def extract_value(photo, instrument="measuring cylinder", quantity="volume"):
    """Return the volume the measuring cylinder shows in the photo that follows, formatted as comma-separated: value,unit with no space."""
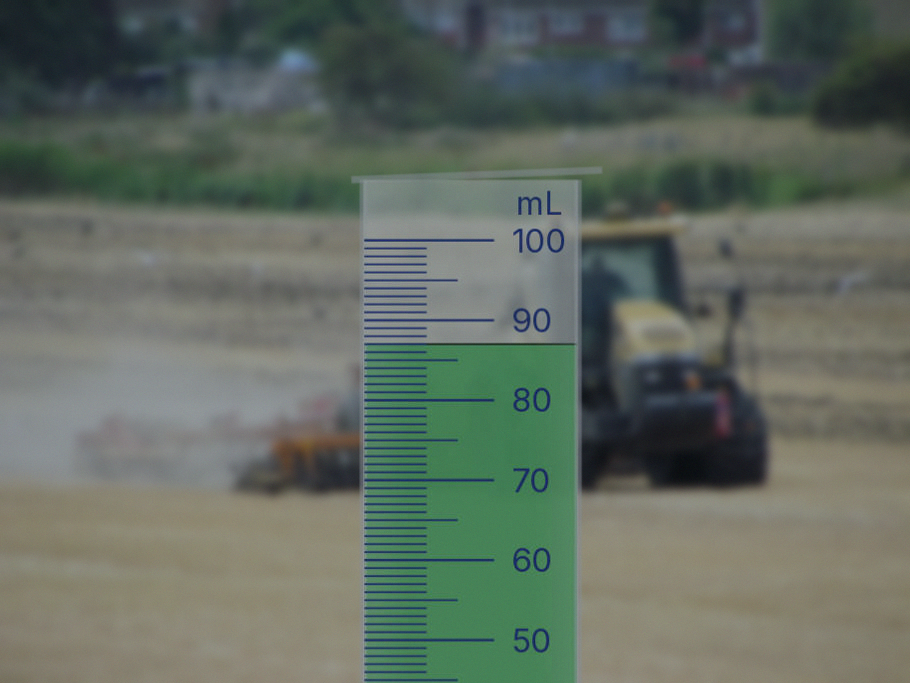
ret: 87,mL
